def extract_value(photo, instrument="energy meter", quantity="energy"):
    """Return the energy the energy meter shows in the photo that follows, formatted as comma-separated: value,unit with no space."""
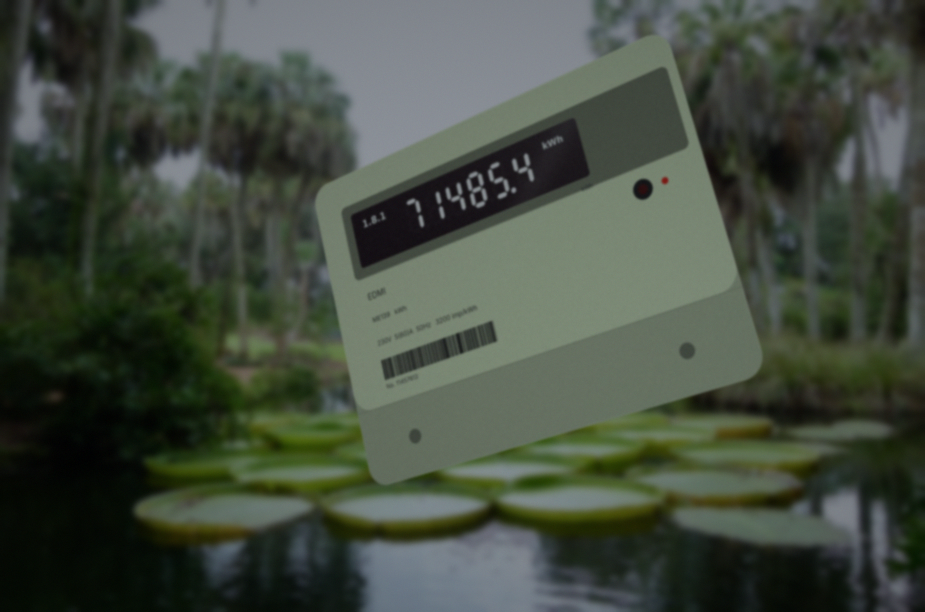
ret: 71485.4,kWh
